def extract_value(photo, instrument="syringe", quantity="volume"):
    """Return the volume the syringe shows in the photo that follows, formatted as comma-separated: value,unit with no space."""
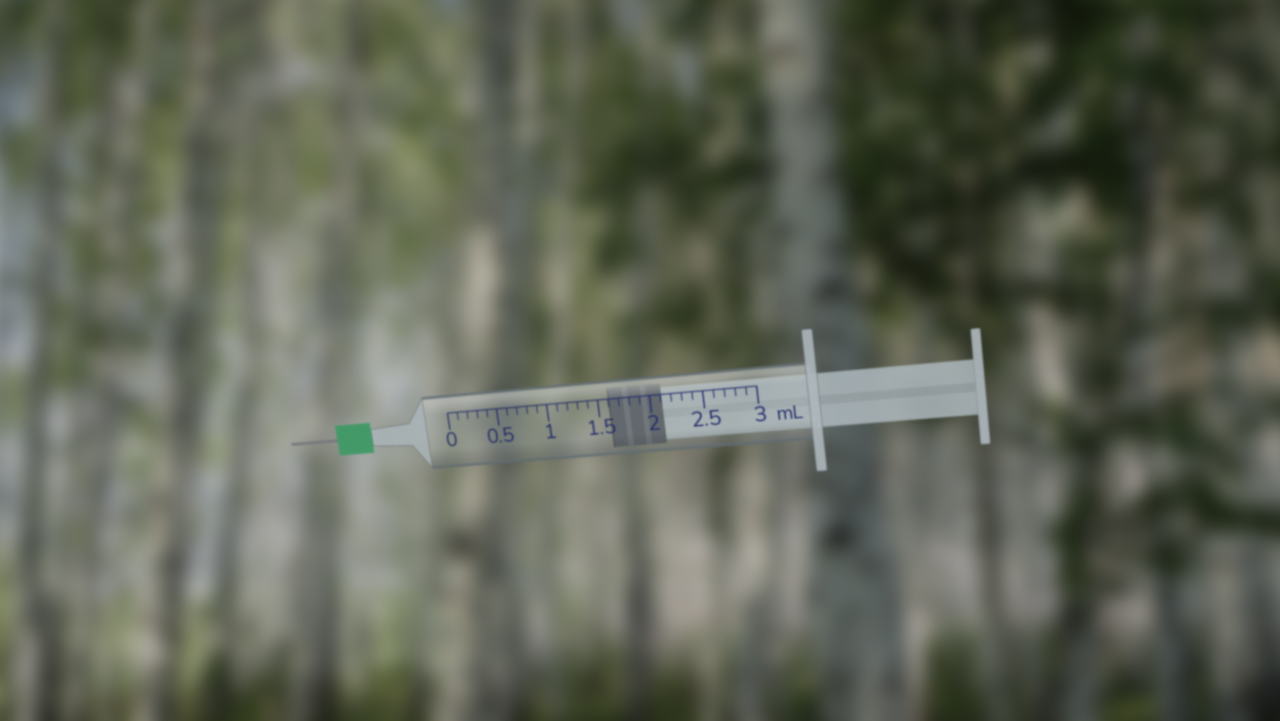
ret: 1.6,mL
